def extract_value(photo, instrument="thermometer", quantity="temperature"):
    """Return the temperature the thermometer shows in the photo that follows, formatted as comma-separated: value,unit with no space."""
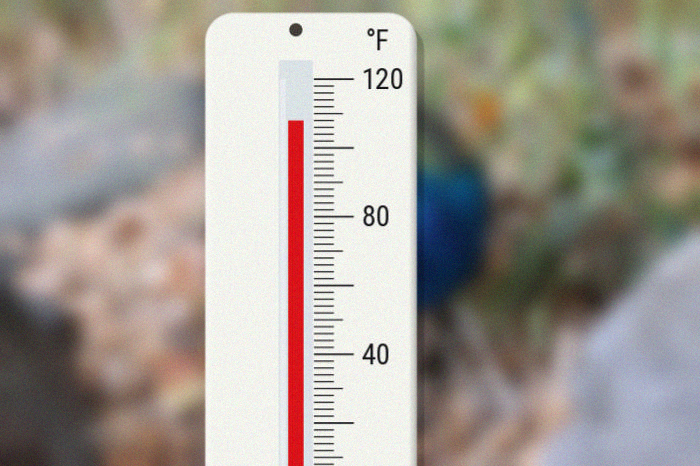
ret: 108,°F
